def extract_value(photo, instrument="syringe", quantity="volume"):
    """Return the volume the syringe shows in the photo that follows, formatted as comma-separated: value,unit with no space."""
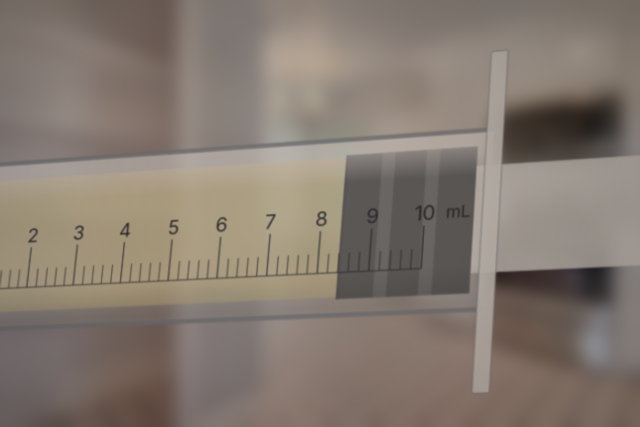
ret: 8.4,mL
